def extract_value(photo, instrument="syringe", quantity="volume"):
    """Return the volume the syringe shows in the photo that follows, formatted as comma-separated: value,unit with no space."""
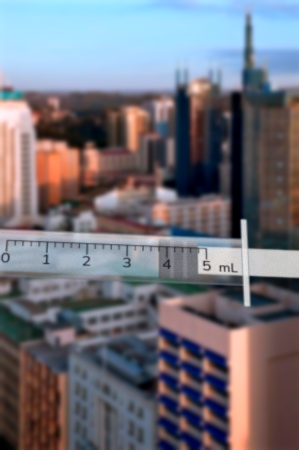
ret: 3.8,mL
